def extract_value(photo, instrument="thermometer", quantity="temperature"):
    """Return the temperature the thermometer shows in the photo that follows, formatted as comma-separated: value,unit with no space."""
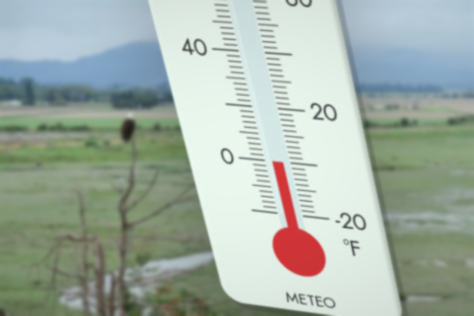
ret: 0,°F
